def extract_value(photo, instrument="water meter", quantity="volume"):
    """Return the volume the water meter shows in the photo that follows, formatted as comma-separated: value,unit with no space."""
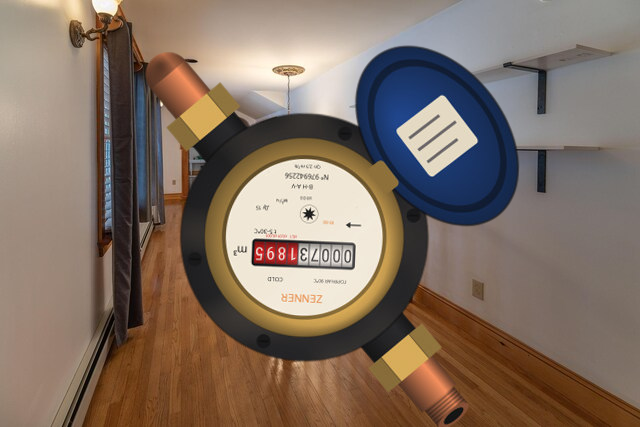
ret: 73.1895,m³
